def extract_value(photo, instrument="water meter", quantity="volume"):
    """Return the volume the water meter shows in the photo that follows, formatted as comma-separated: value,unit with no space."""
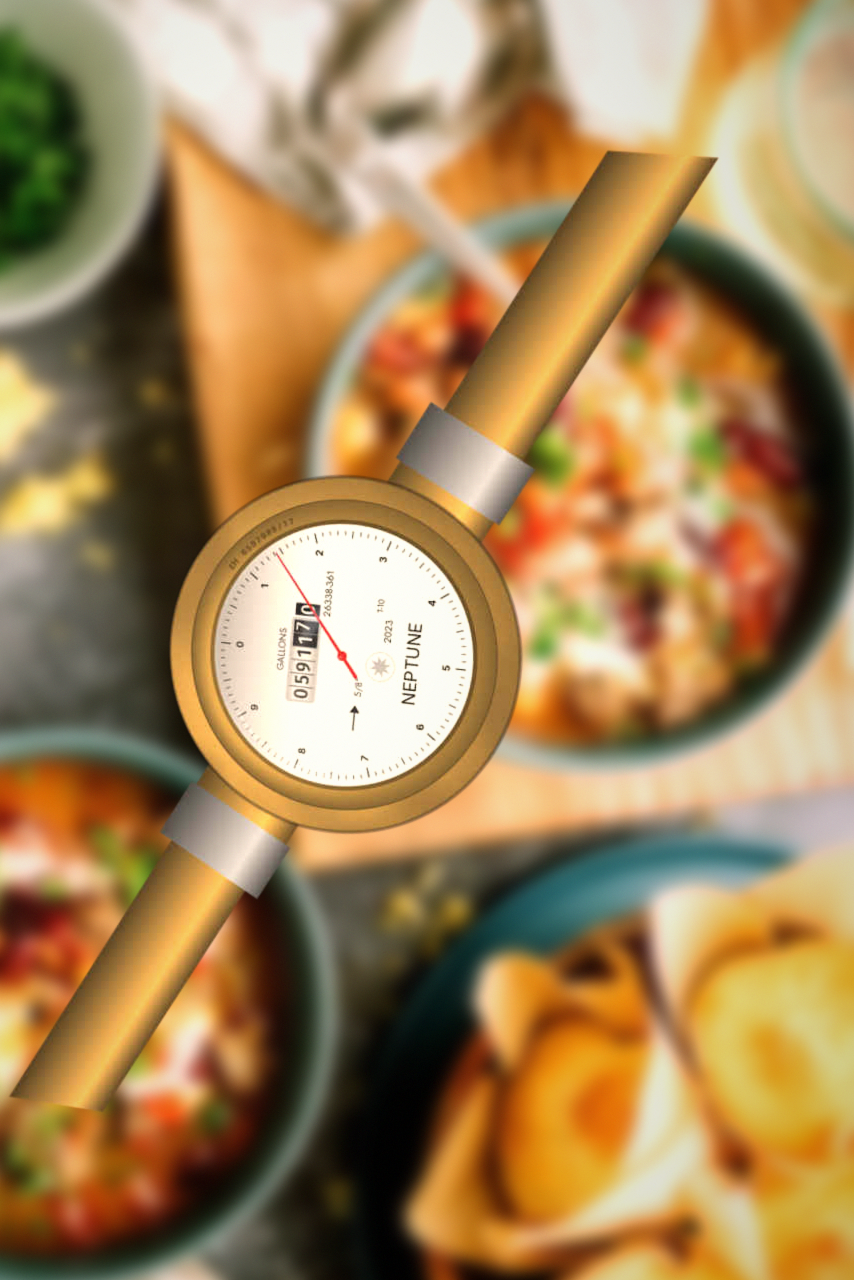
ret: 591171.4,gal
